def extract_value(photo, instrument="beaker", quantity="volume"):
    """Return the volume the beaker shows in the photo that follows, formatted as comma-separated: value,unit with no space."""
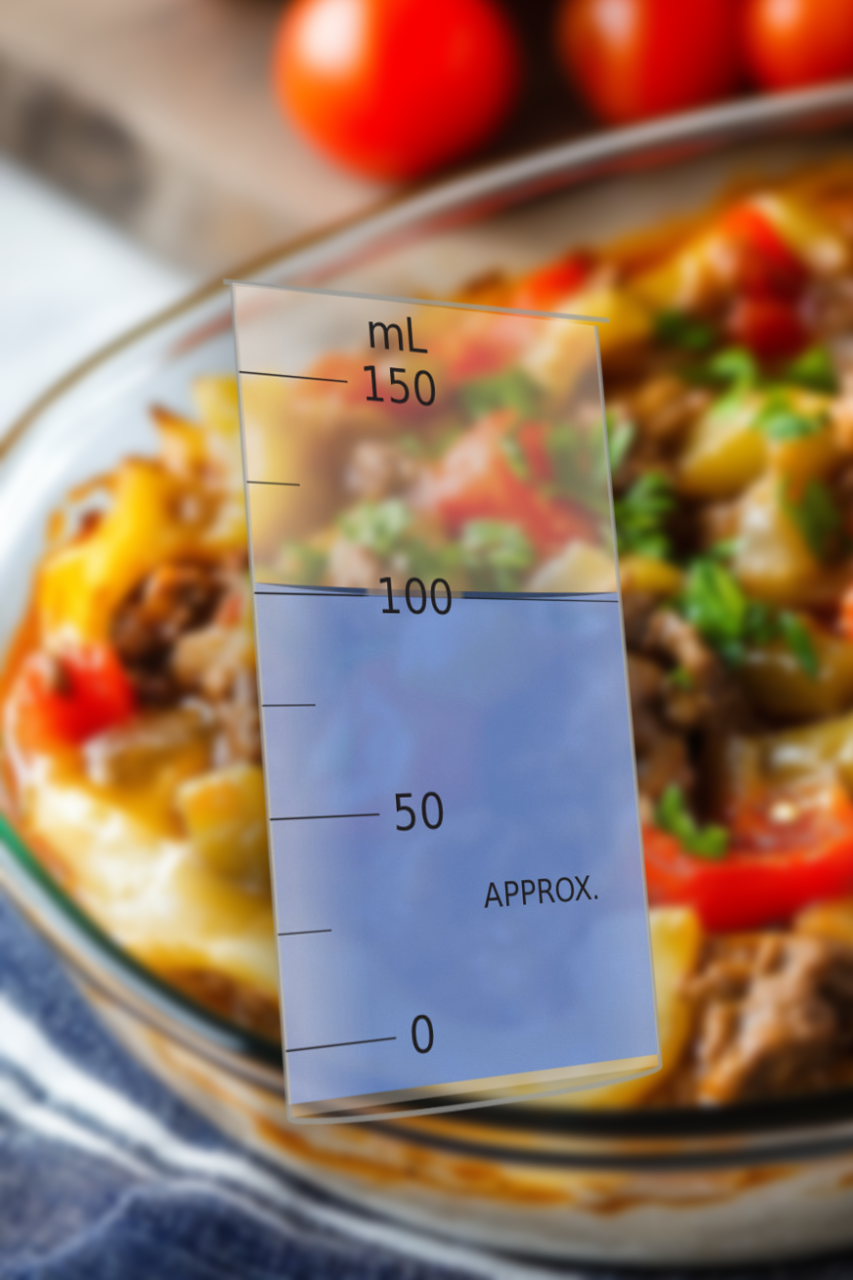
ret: 100,mL
